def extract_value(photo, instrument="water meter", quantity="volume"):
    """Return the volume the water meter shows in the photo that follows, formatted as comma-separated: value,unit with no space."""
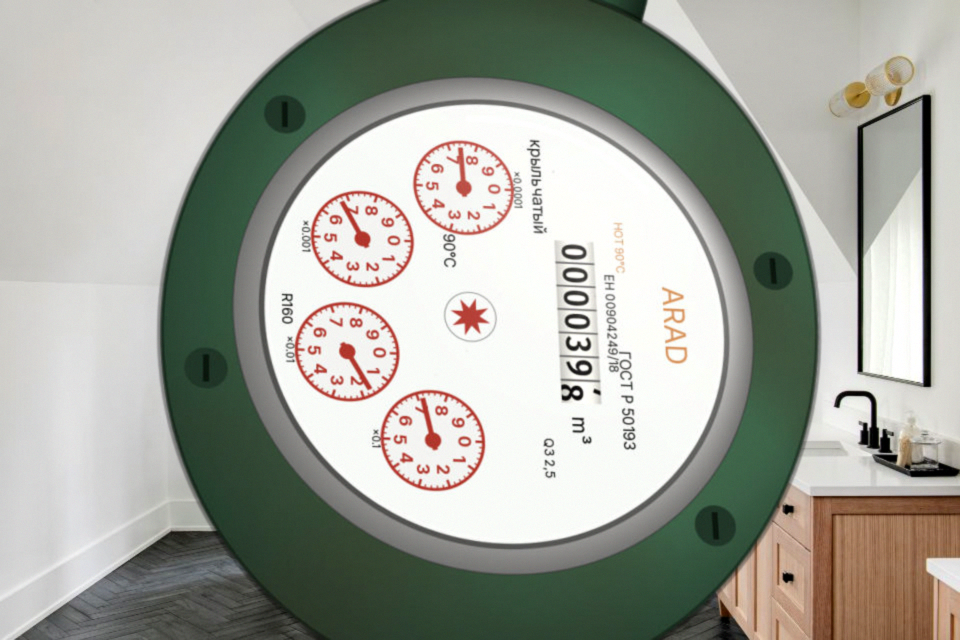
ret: 397.7167,m³
